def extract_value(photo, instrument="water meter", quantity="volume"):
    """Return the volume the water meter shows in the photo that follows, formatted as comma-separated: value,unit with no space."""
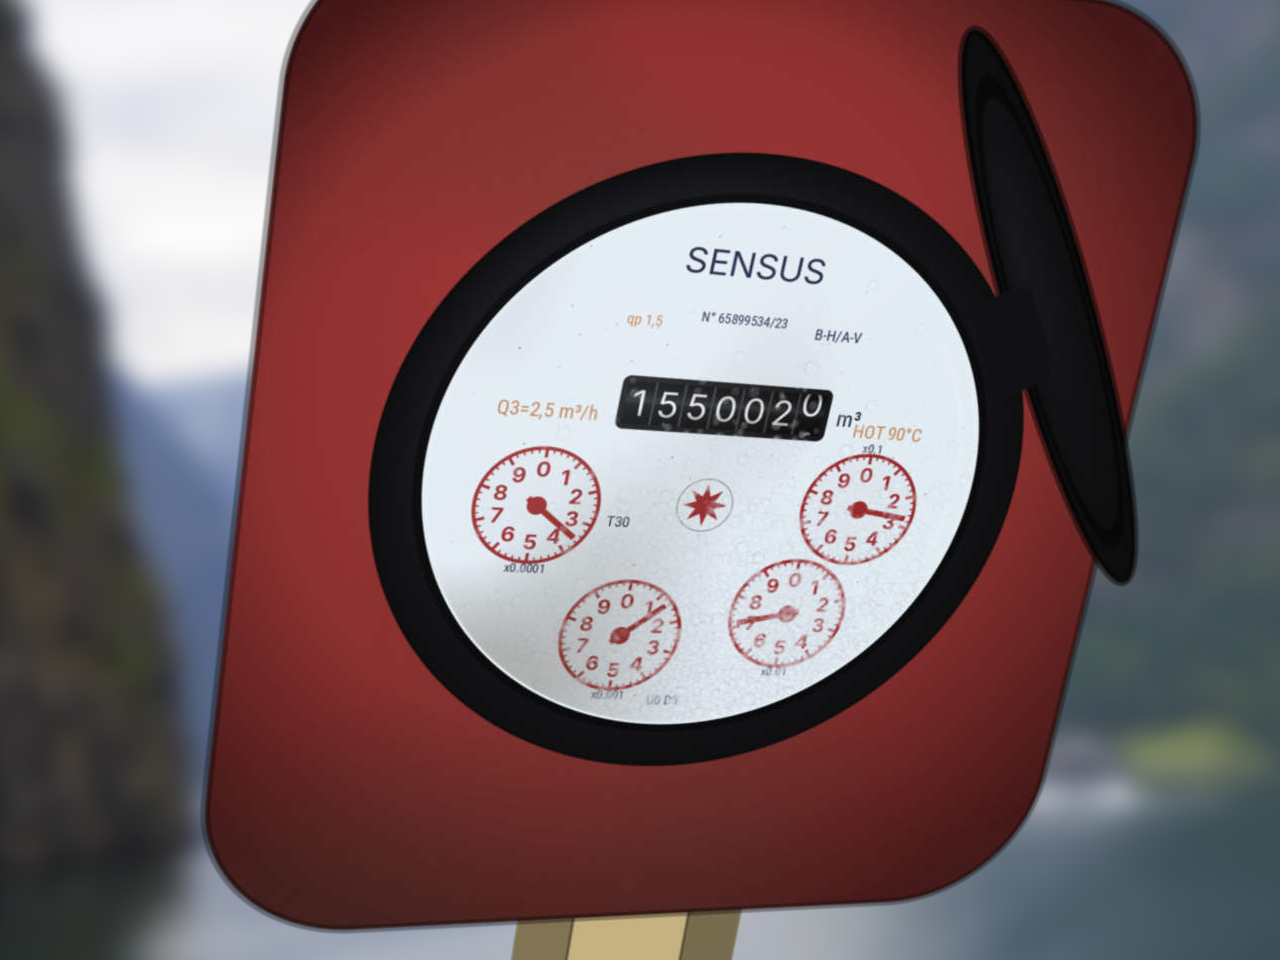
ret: 1550020.2713,m³
